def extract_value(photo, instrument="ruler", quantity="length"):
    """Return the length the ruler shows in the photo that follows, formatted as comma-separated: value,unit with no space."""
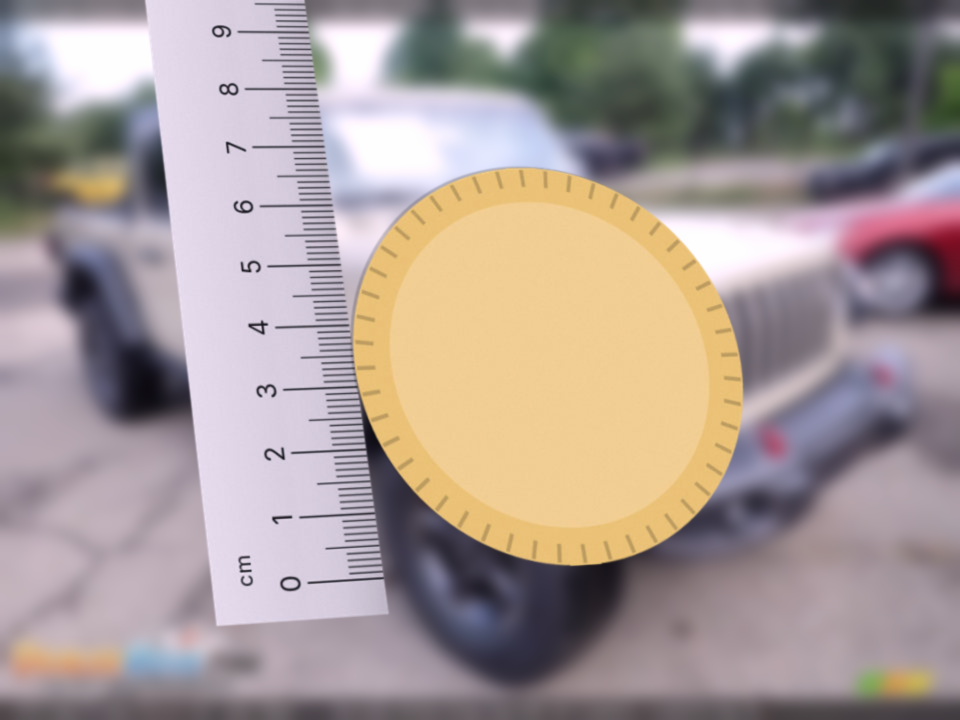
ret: 6.6,cm
